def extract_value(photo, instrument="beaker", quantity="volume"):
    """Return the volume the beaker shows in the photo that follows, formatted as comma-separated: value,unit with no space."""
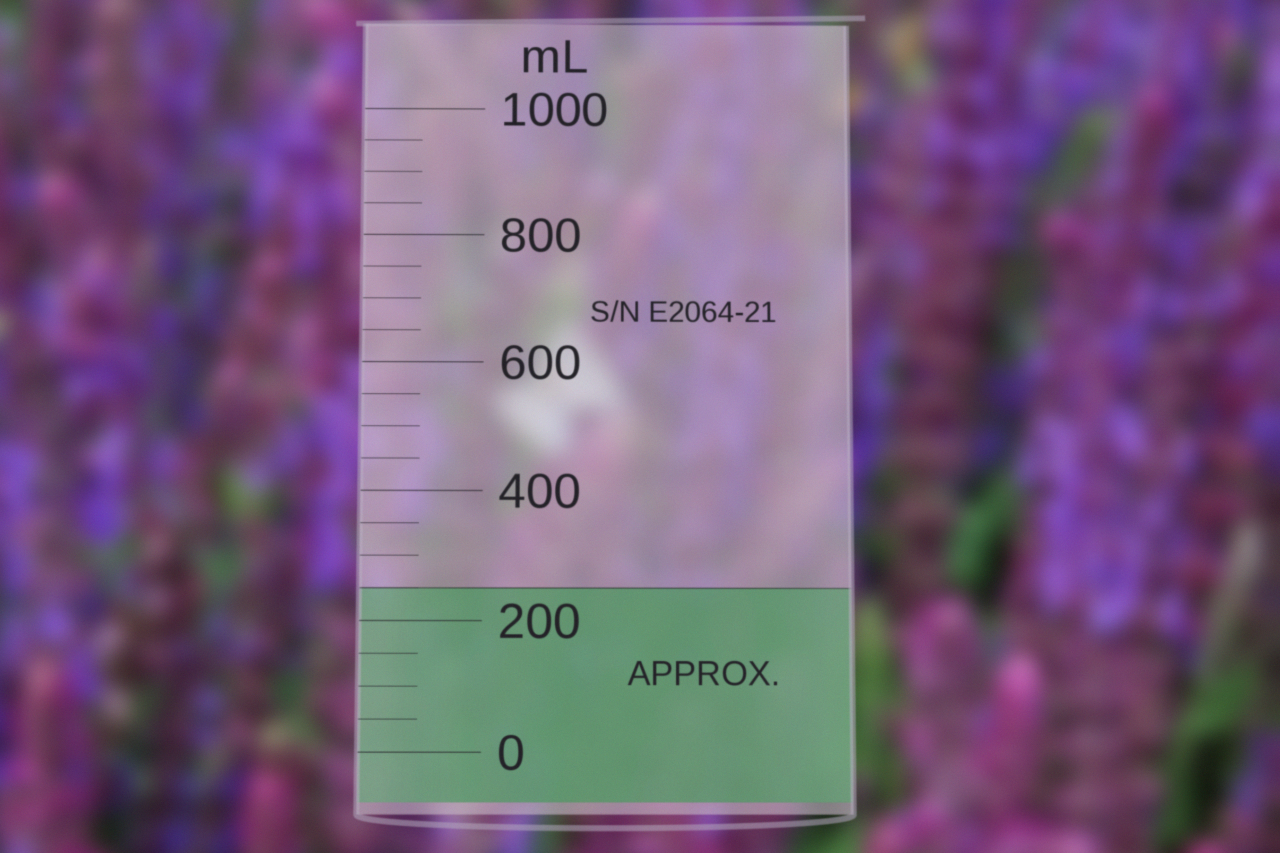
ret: 250,mL
